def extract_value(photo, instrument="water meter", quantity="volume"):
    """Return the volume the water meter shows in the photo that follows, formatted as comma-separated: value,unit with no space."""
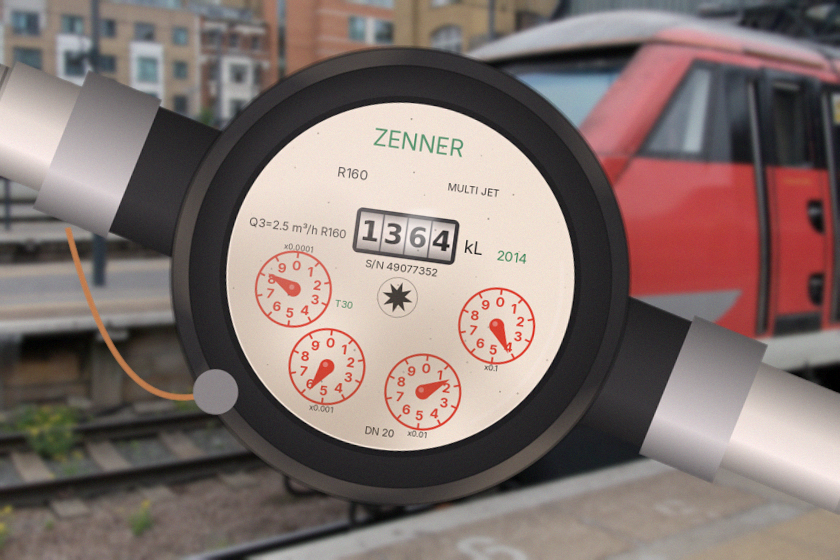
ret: 1364.4158,kL
